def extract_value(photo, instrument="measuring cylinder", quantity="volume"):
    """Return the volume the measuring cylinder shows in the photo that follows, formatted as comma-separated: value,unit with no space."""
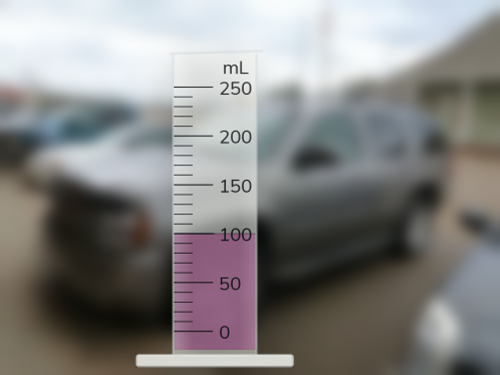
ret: 100,mL
